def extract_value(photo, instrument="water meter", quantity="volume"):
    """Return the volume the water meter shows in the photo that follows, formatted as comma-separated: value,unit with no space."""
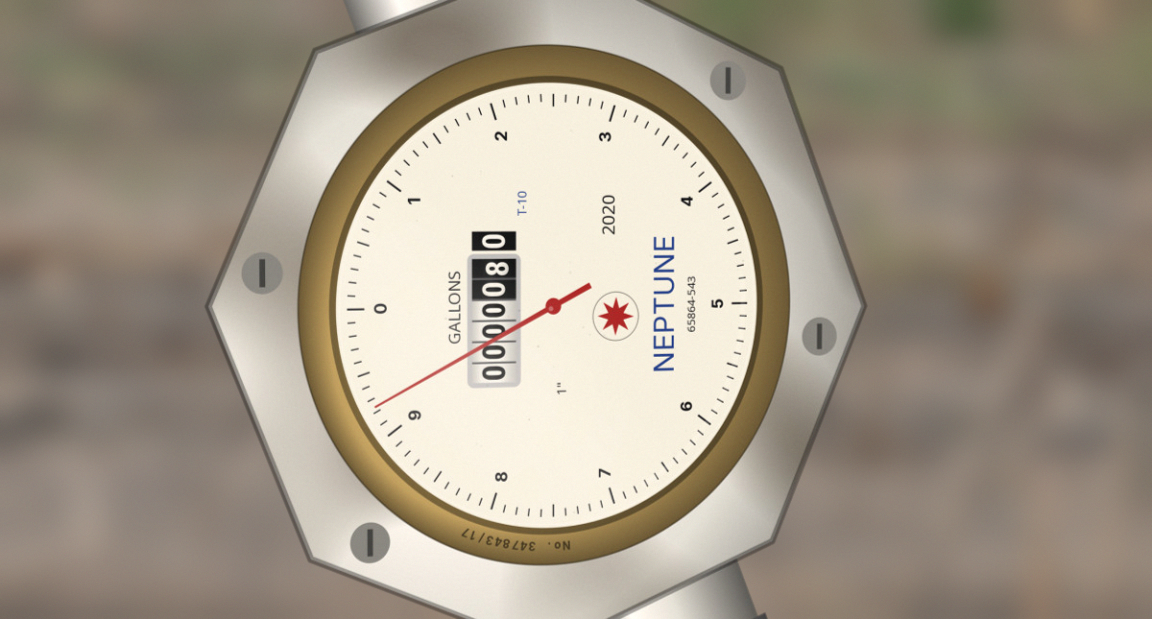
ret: 79.2,gal
